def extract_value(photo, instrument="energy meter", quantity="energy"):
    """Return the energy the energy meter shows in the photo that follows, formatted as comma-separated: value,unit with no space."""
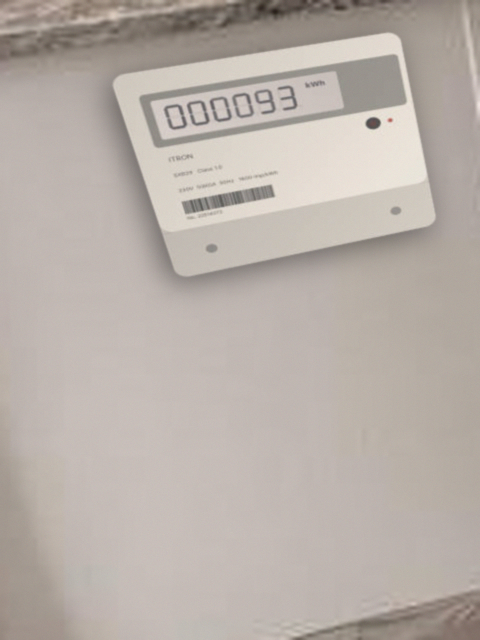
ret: 93,kWh
